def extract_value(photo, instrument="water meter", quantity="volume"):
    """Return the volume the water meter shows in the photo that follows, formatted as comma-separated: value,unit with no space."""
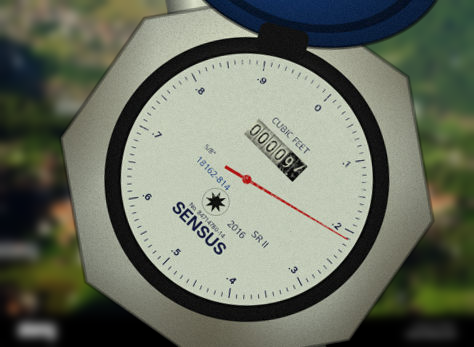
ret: 97.21,ft³
